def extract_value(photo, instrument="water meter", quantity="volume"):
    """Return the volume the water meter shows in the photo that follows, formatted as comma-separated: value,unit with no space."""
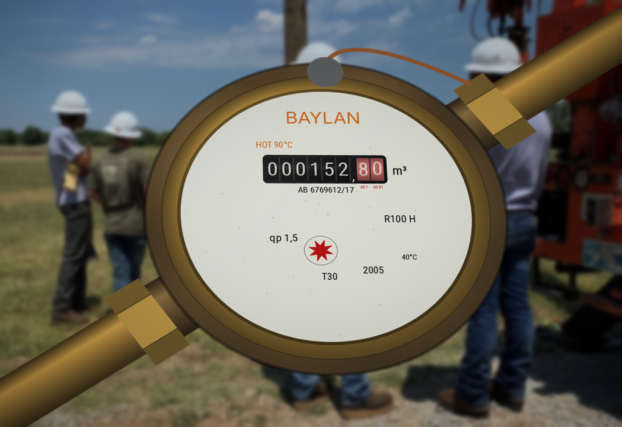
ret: 152.80,m³
